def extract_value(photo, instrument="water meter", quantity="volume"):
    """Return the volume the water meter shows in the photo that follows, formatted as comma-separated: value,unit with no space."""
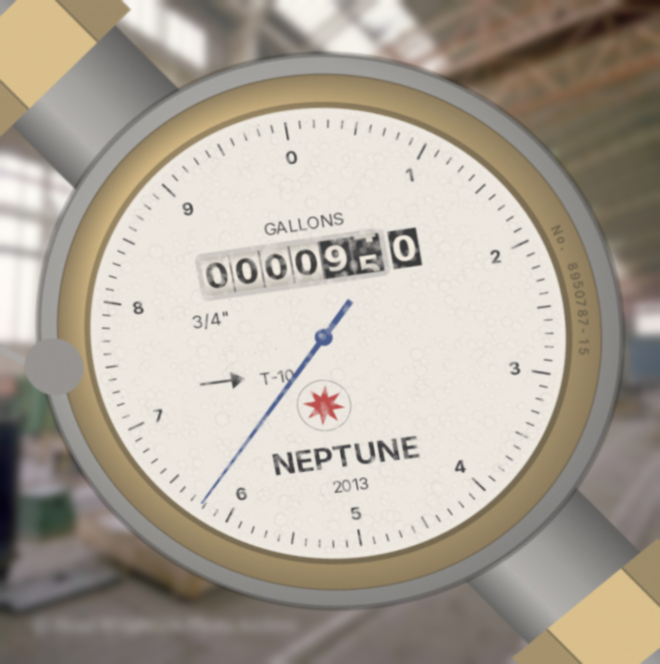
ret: 946.2,gal
